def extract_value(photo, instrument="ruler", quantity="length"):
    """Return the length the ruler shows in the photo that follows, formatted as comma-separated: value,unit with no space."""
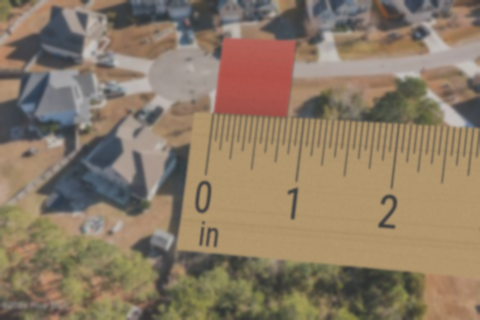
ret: 0.8125,in
